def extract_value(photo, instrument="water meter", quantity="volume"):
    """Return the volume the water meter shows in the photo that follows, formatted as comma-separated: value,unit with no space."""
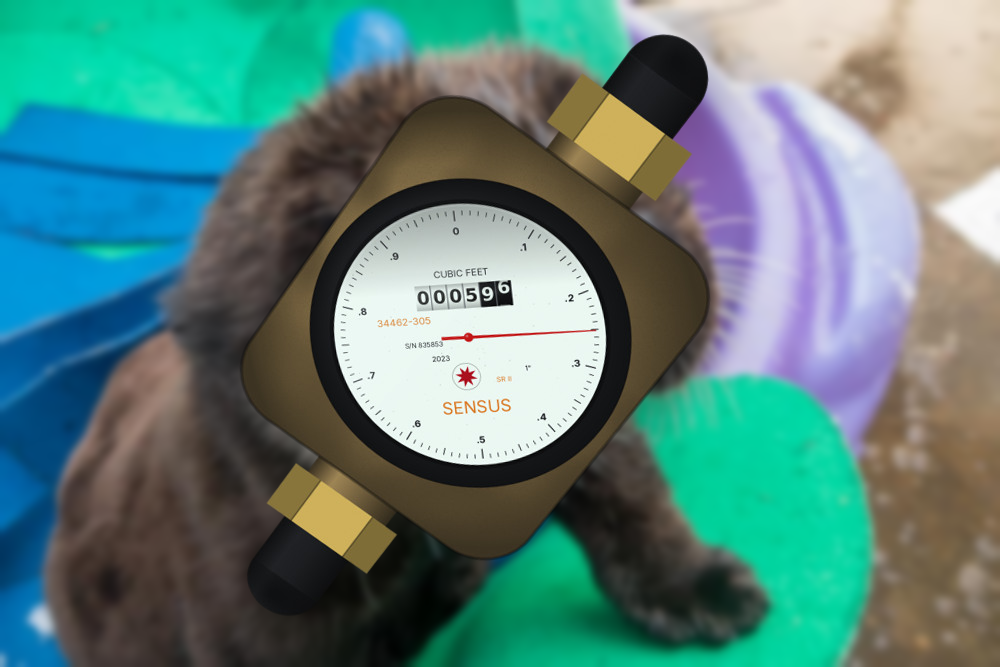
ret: 596.25,ft³
